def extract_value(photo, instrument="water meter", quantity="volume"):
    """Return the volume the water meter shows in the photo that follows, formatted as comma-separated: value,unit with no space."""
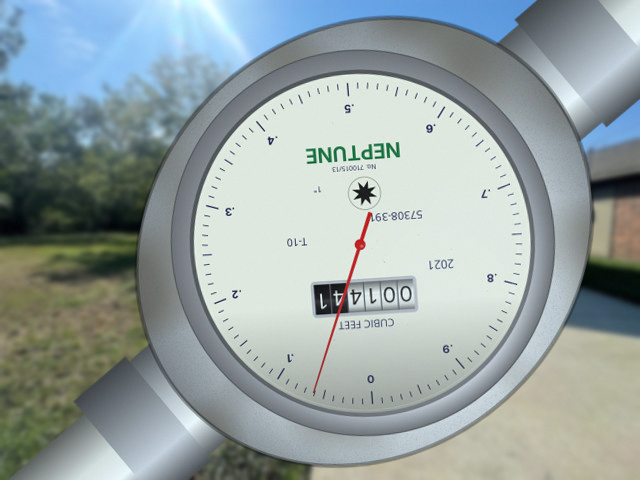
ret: 1441.06,ft³
